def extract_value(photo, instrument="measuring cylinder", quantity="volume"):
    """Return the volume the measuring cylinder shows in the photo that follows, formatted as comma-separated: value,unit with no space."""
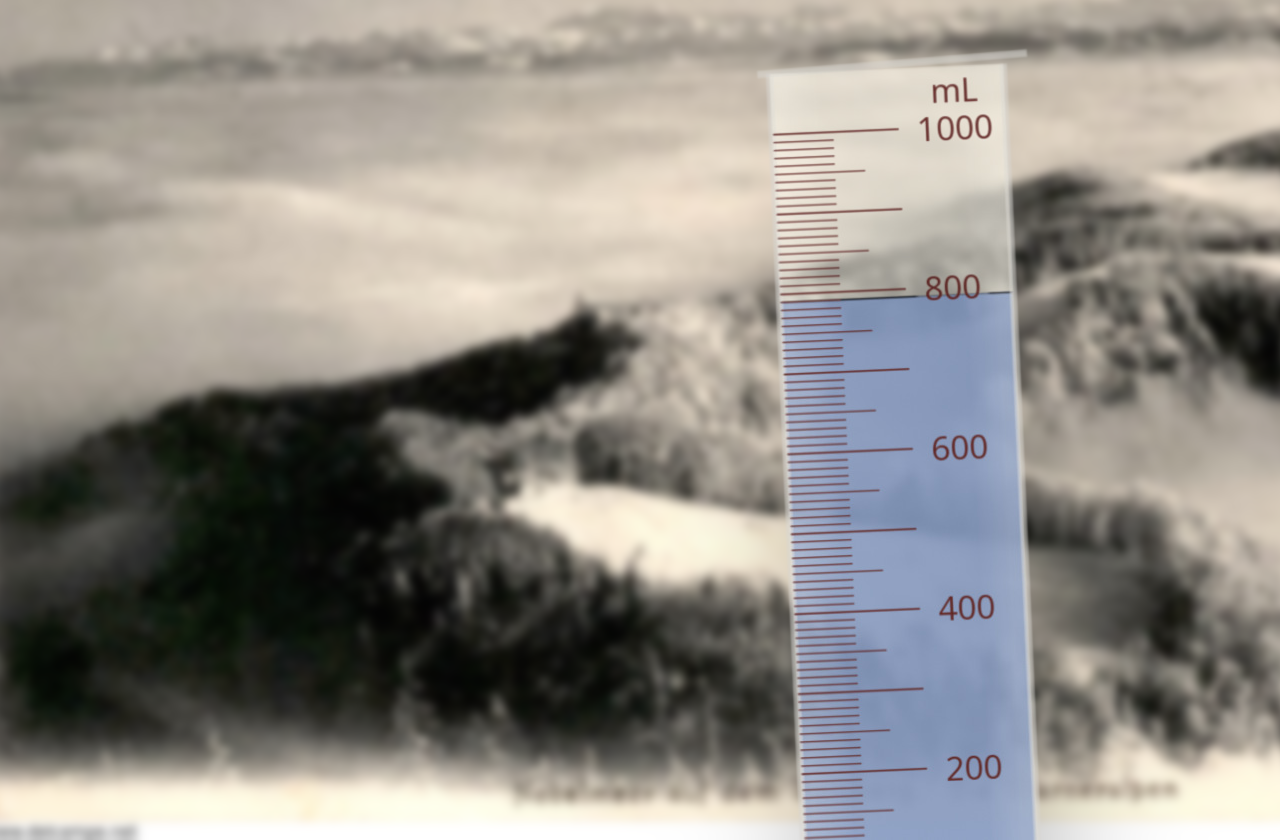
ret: 790,mL
